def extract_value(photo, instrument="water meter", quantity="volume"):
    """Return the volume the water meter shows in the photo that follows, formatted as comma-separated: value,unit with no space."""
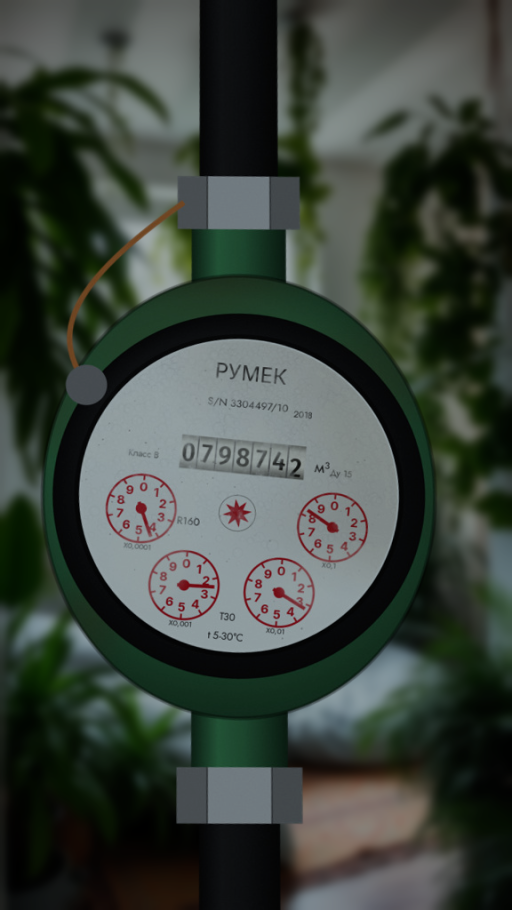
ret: 798741.8324,m³
